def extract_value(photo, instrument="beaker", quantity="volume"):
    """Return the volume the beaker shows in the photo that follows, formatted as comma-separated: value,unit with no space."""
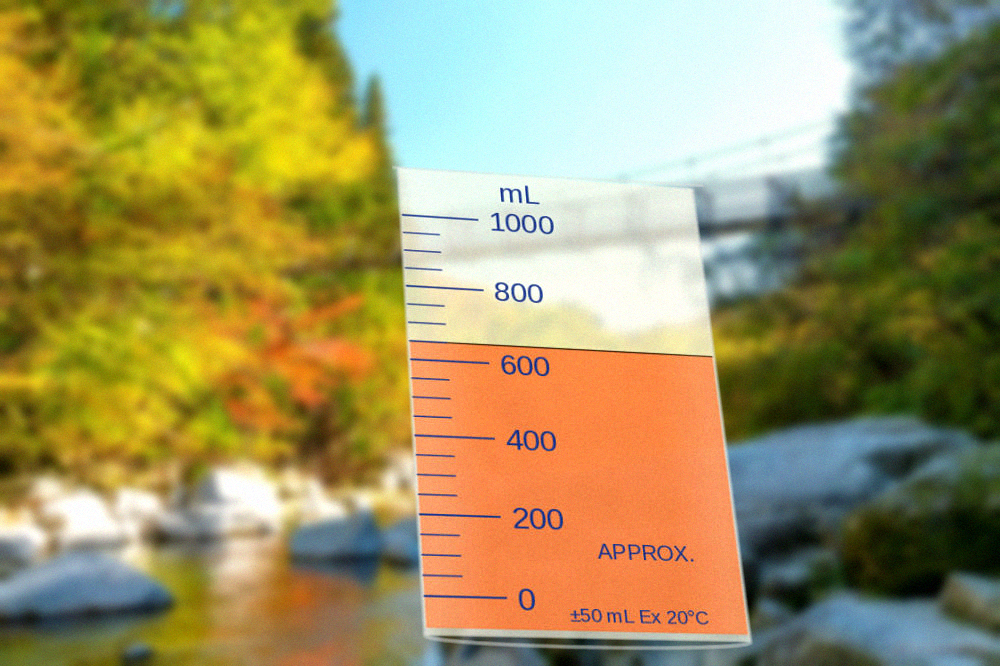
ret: 650,mL
